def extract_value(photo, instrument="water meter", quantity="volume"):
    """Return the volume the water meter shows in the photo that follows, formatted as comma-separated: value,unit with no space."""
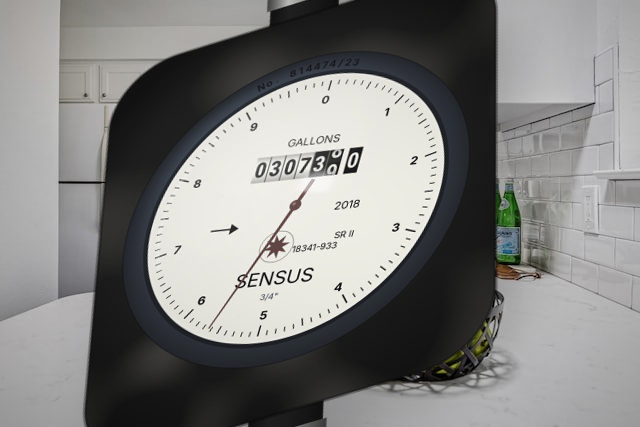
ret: 307385.6,gal
